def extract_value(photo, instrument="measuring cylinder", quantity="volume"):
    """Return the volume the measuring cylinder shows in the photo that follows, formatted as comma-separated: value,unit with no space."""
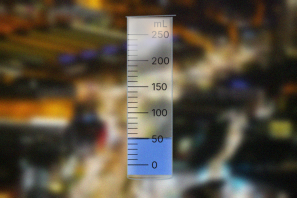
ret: 50,mL
